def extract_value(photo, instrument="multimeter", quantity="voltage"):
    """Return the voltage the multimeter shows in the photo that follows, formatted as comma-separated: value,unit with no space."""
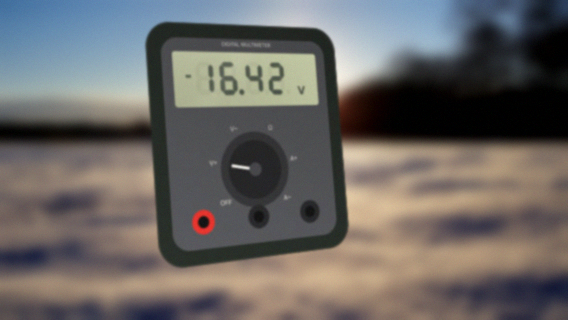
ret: -16.42,V
